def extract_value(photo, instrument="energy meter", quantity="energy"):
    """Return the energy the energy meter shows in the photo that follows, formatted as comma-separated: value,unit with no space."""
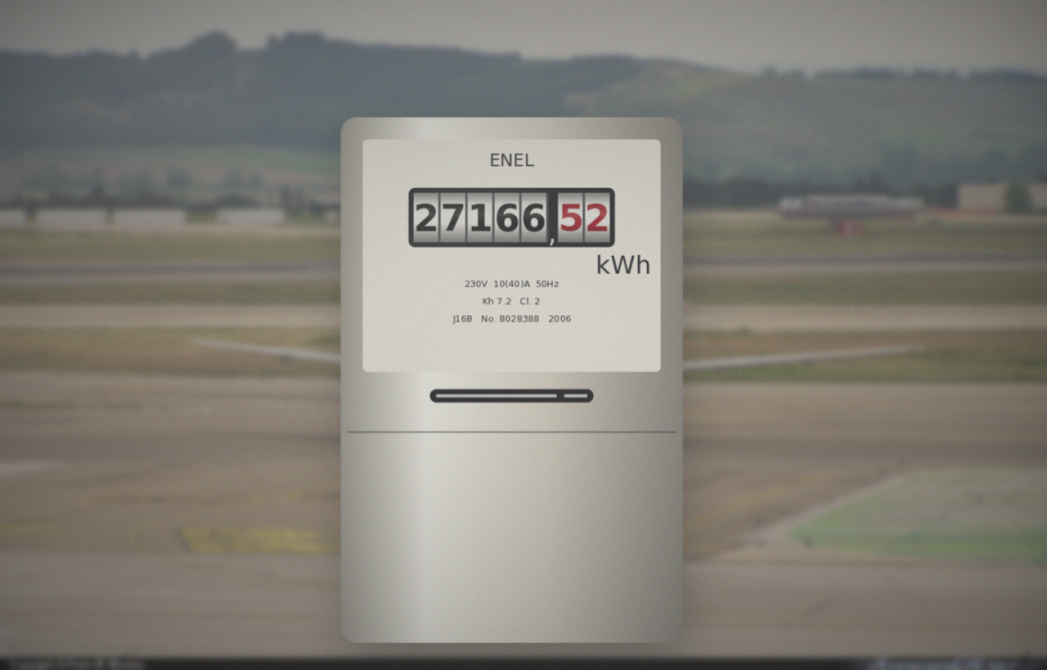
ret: 27166.52,kWh
